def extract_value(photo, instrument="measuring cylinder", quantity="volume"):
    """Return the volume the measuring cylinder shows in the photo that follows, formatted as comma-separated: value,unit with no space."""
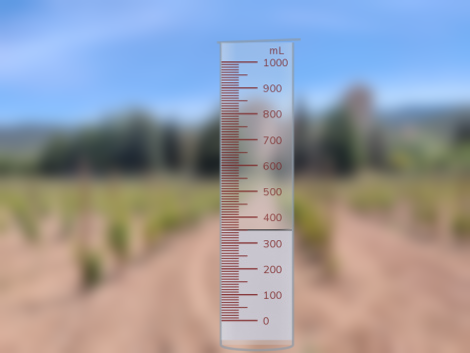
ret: 350,mL
